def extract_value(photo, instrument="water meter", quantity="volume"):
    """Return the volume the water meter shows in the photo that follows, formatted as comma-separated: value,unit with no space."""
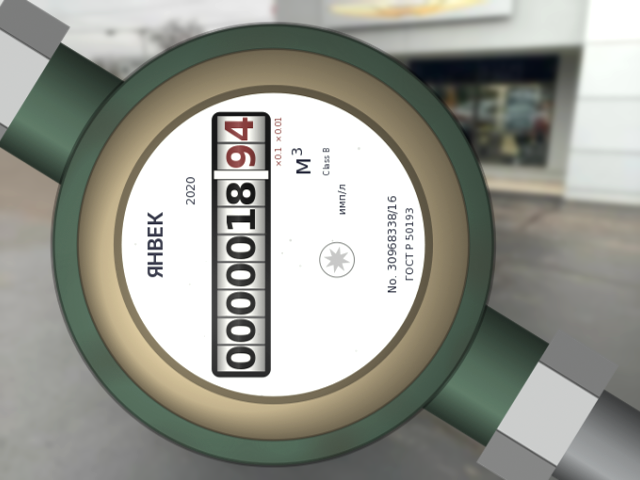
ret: 18.94,m³
